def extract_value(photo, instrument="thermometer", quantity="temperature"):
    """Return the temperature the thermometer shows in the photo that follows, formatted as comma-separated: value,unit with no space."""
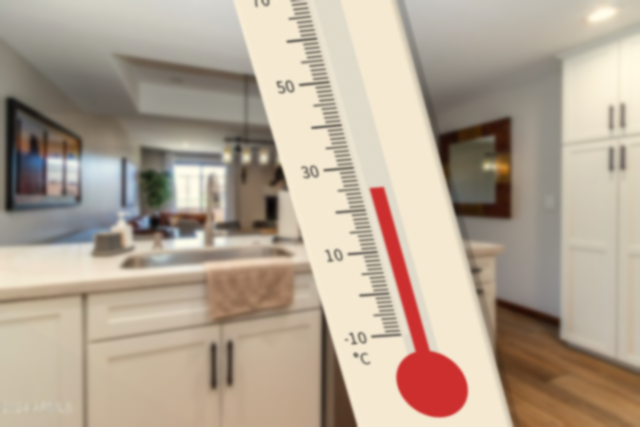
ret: 25,°C
